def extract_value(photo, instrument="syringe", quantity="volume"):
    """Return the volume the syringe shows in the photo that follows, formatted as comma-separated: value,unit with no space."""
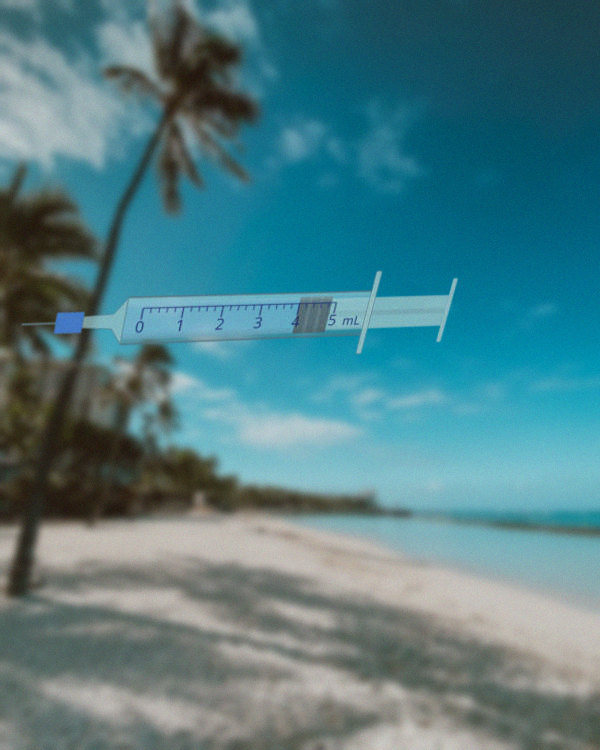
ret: 4,mL
